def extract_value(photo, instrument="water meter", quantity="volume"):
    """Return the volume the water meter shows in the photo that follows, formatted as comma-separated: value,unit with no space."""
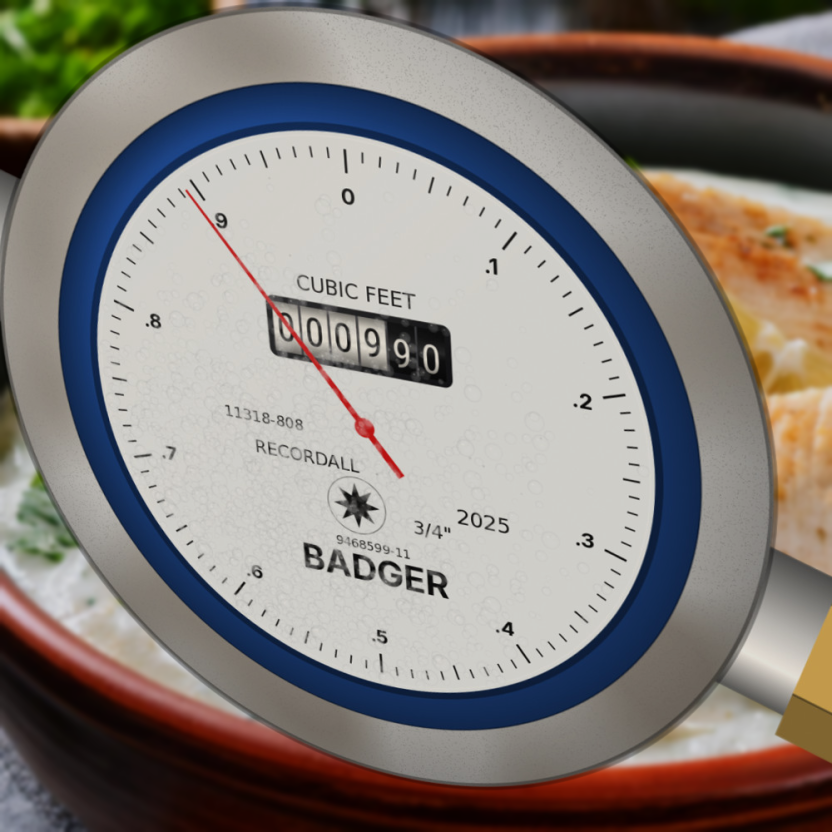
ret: 989.89,ft³
